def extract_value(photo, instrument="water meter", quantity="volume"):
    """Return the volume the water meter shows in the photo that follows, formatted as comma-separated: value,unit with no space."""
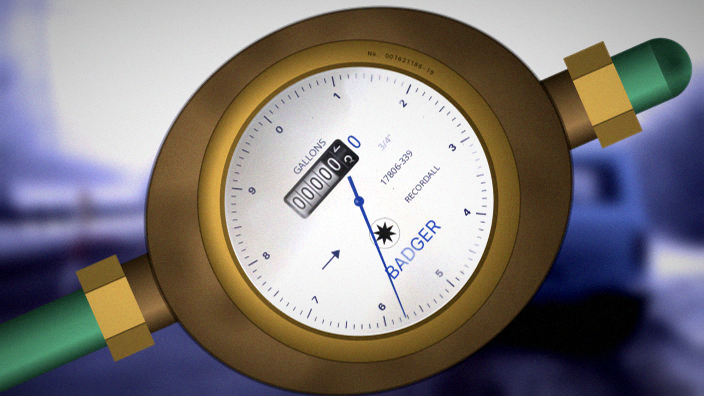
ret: 25.7,gal
